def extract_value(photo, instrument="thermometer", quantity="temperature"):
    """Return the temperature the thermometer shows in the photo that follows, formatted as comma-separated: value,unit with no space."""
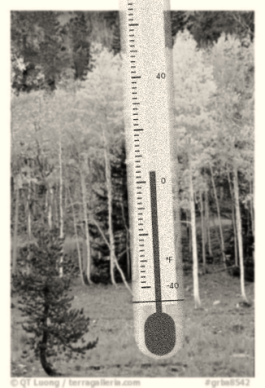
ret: 4,°F
